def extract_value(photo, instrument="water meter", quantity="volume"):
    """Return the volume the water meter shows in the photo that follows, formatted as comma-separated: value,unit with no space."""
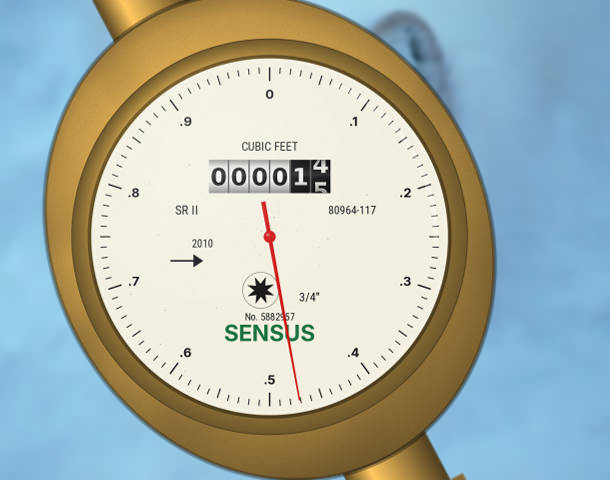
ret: 14.47,ft³
